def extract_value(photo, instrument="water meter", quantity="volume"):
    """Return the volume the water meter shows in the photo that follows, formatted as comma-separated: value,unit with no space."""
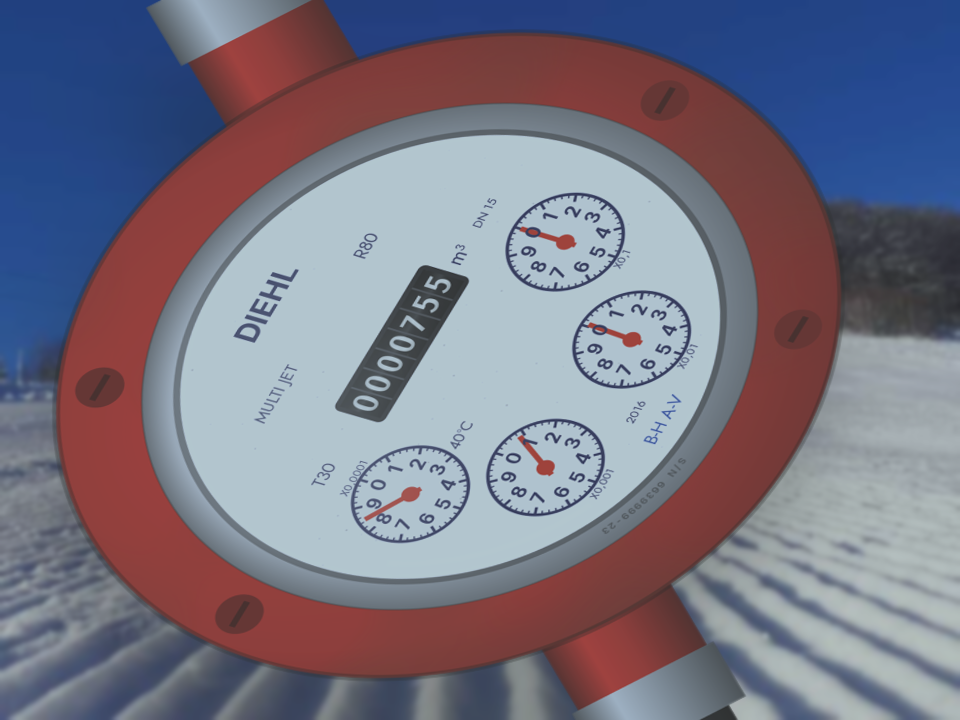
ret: 755.0008,m³
